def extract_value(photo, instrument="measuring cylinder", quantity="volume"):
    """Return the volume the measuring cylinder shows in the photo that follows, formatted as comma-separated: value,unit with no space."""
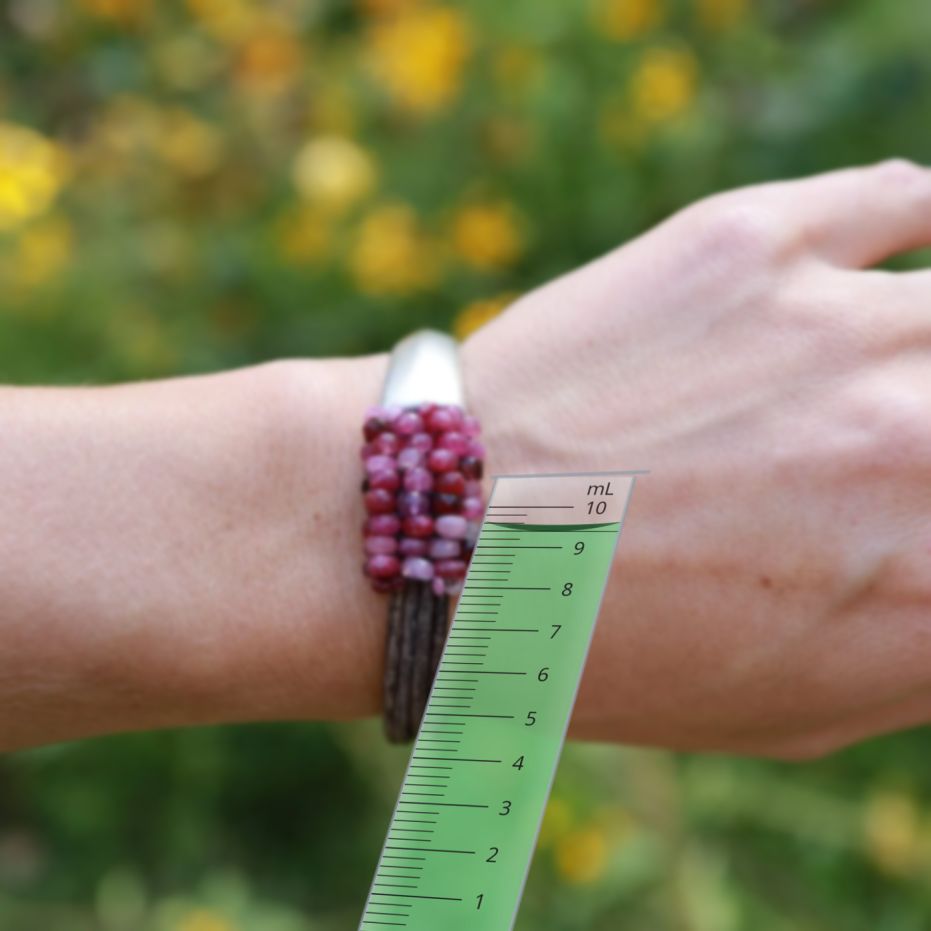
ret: 9.4,mL
